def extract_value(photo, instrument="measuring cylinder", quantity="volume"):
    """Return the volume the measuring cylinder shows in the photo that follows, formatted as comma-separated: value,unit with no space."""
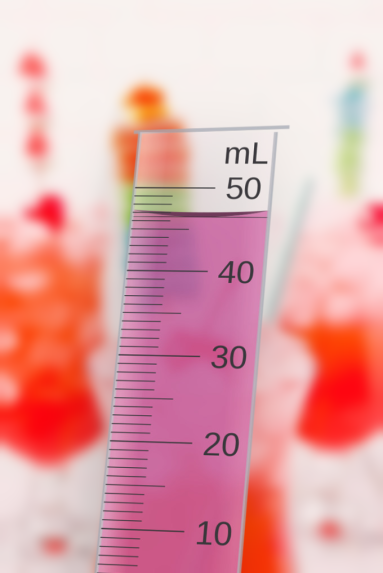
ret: 46.5,mL
